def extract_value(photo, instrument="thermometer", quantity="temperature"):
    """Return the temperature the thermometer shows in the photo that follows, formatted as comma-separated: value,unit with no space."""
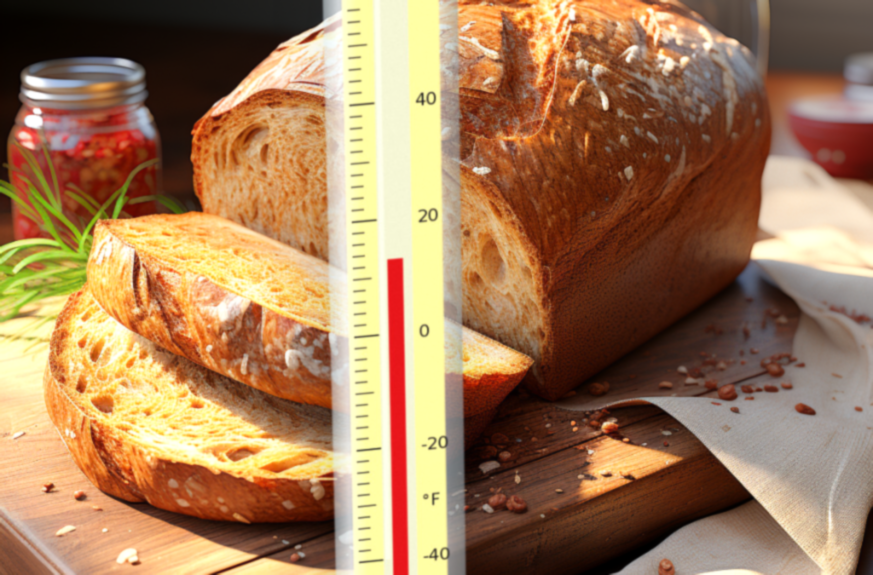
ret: 13,°F
